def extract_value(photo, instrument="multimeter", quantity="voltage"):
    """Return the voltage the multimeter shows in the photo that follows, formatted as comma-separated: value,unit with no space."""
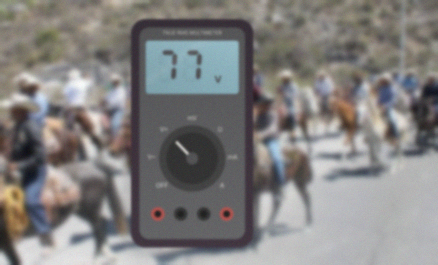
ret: 77,V
